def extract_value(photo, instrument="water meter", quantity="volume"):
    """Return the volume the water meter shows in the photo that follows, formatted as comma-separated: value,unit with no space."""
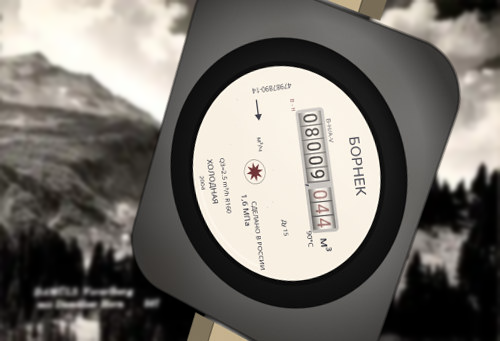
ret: 8009.044,m³
